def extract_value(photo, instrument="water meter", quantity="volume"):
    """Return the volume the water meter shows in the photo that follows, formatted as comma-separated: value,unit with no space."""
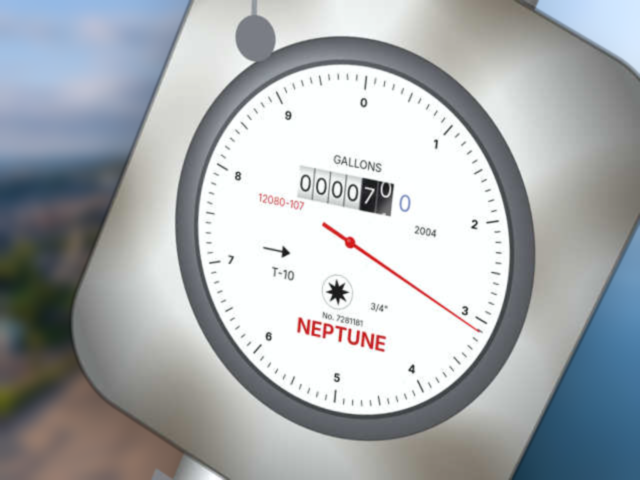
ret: 703.1,gal
